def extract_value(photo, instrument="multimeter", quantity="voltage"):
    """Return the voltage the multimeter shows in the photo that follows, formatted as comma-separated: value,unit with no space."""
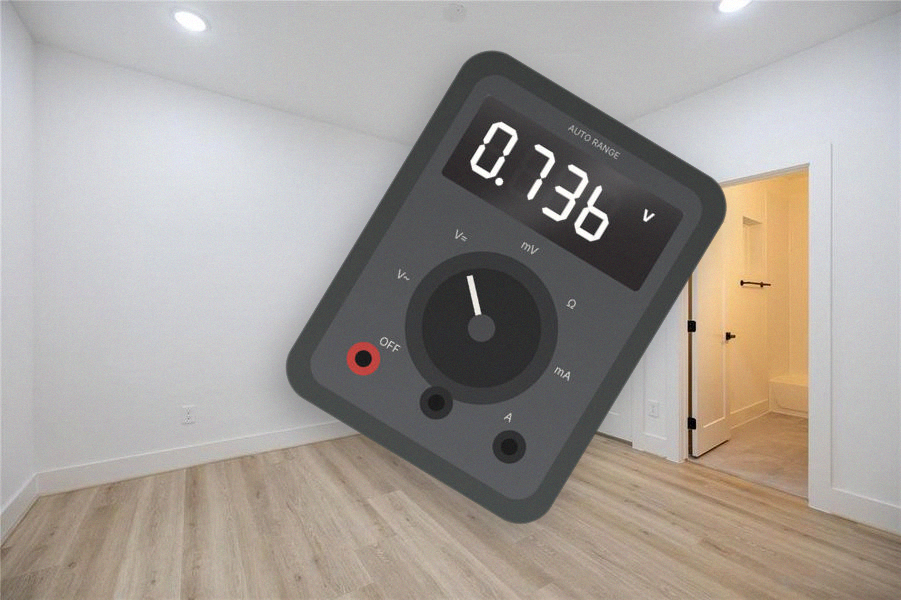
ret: 0.736,V
